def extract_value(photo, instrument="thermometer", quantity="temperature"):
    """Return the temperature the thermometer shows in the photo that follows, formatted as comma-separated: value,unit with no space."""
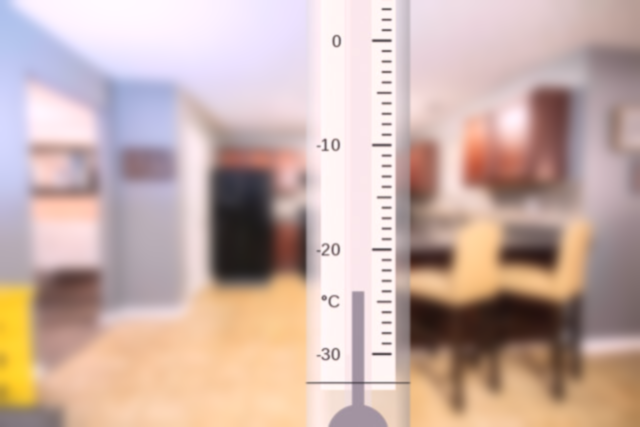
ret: -24,°C
